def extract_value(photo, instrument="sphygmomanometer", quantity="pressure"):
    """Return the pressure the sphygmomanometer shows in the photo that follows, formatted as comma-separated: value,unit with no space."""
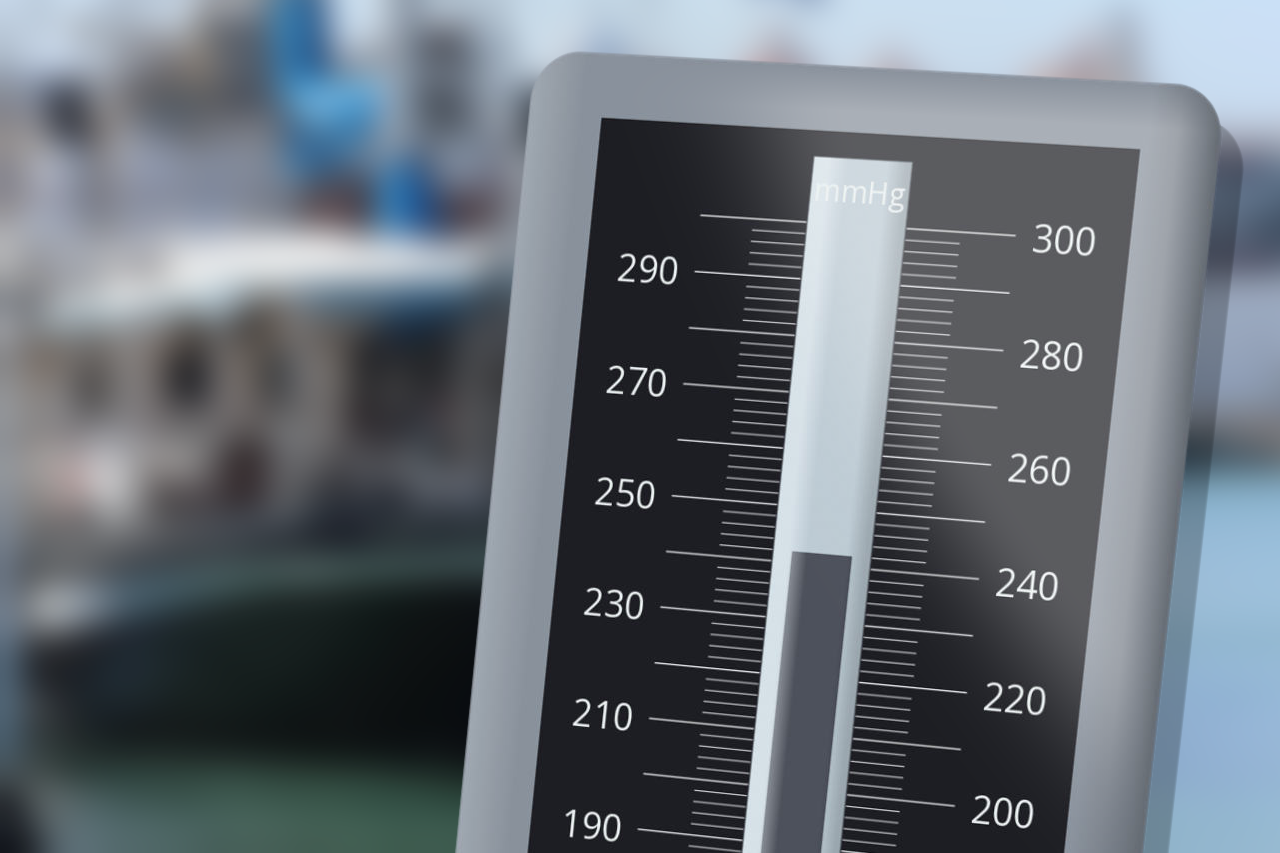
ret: 242,mmHg
